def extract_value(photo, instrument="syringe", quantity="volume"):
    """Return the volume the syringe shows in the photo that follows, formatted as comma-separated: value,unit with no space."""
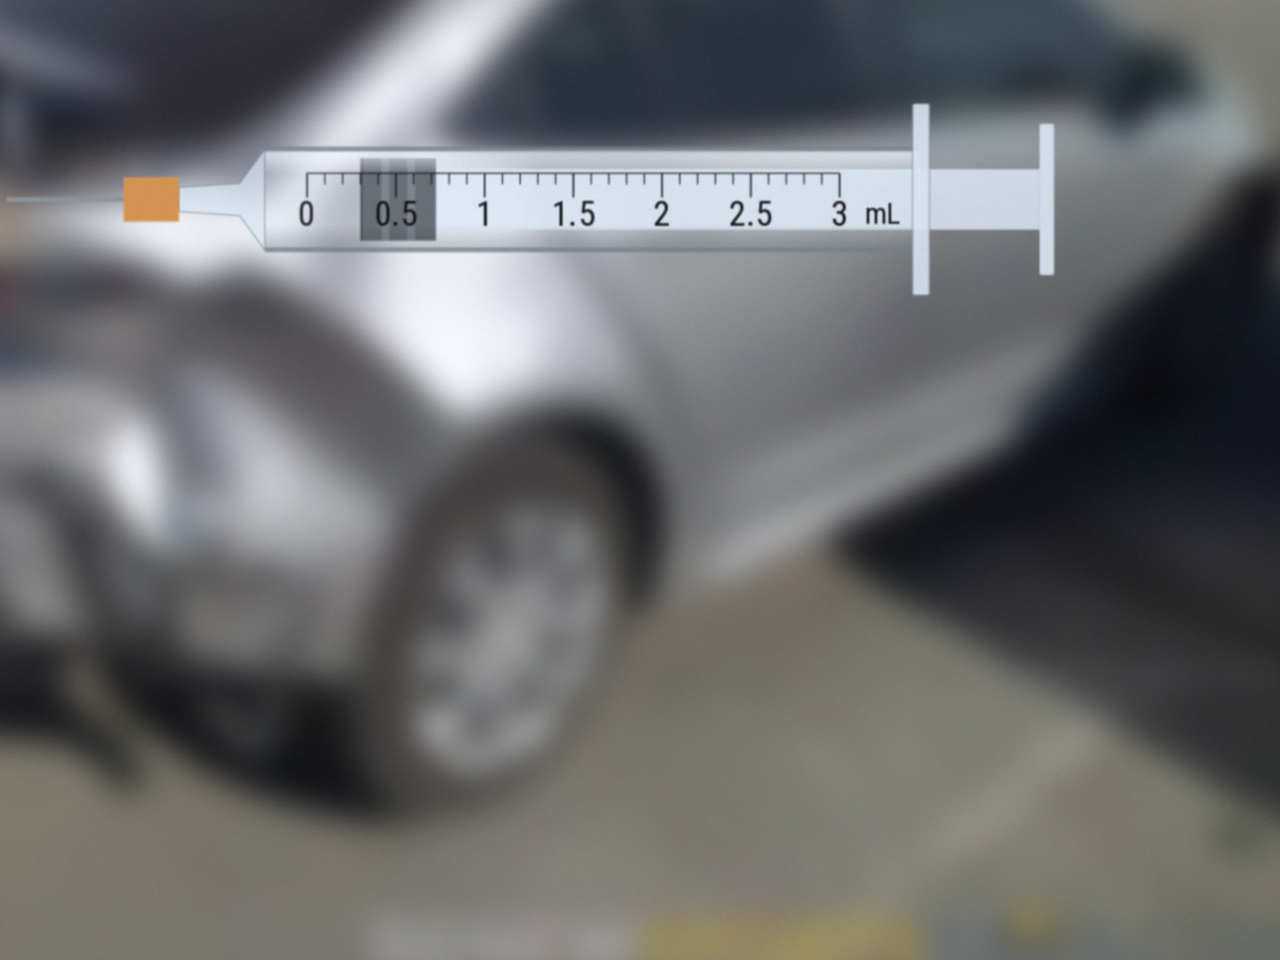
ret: 0.3,mL
